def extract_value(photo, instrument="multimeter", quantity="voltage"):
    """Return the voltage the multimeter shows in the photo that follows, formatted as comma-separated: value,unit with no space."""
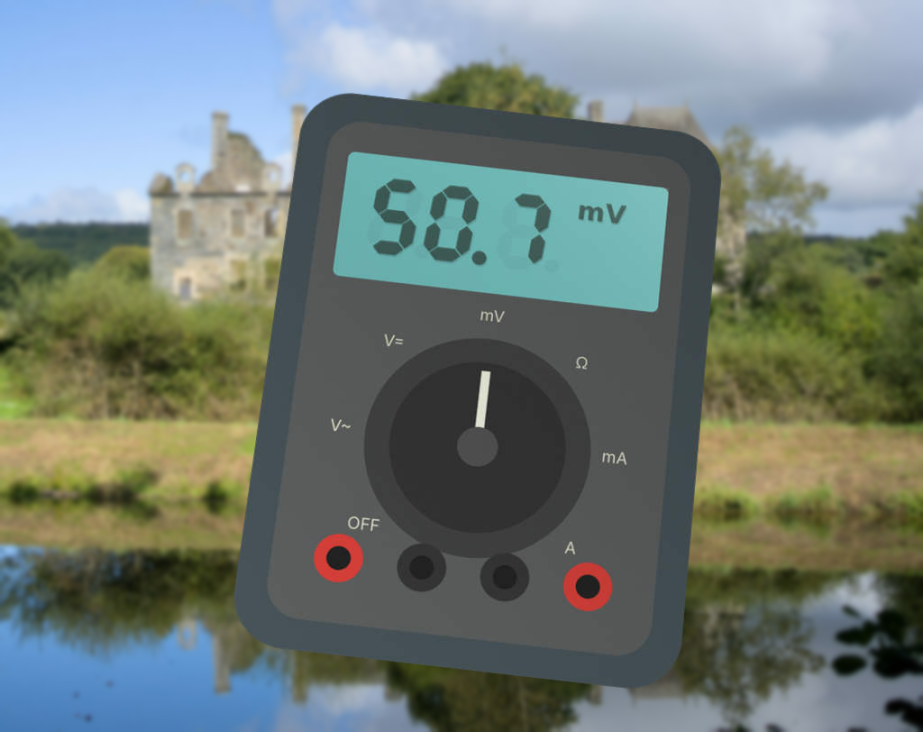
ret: 50.7,mV
